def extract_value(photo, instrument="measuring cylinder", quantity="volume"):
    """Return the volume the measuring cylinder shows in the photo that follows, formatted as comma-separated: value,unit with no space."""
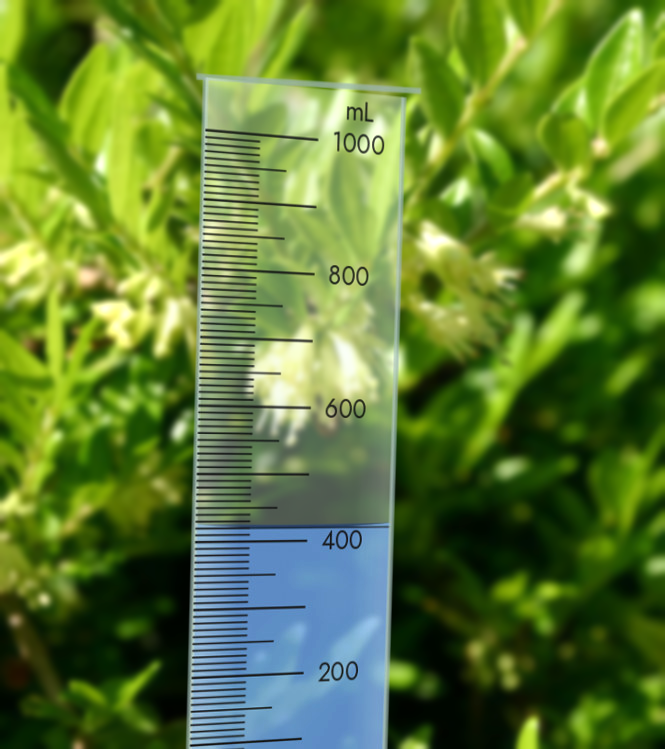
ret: 420,mL
